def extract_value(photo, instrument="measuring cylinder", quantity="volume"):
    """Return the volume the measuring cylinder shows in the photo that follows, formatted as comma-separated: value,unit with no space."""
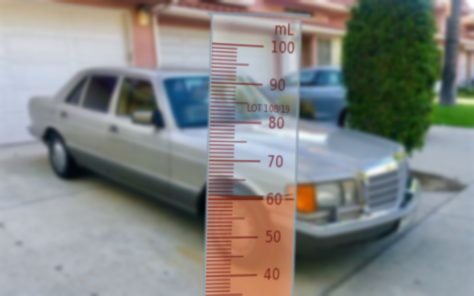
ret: 60,mL
